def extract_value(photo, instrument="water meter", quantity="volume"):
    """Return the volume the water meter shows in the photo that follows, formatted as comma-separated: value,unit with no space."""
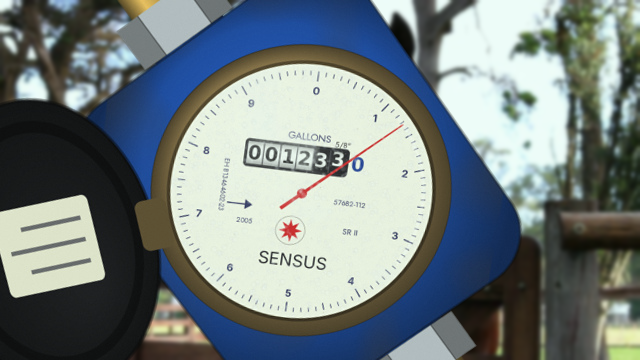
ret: 12331.3,gal
